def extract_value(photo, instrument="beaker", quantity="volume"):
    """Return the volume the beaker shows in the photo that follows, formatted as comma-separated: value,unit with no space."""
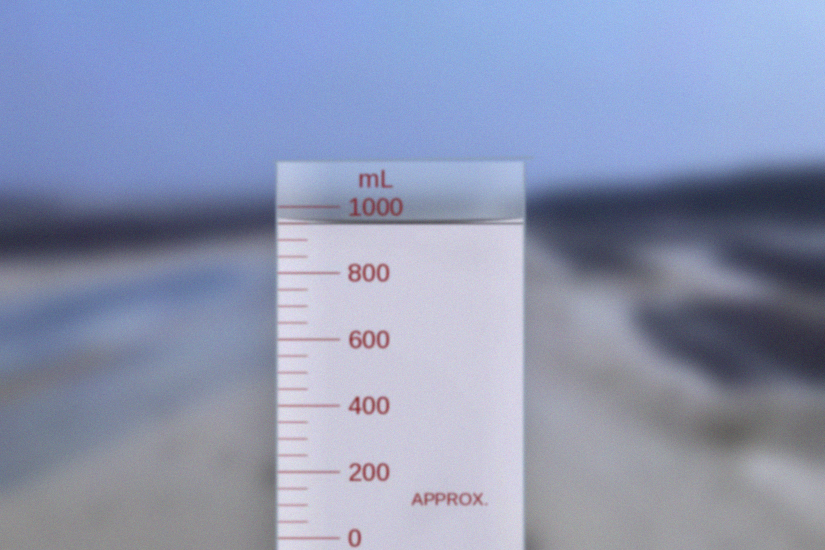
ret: 950,mL
